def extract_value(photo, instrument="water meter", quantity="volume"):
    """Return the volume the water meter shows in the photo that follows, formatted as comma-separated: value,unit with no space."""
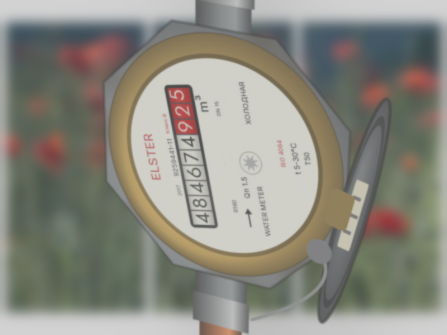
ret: 484674.925,m³
